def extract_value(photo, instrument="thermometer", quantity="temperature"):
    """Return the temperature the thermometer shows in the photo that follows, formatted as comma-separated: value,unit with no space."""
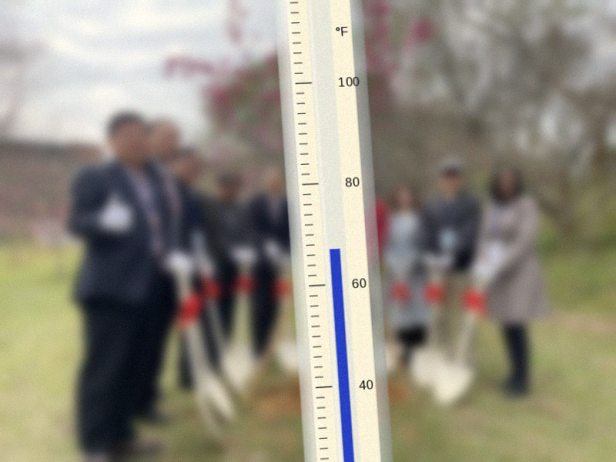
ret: 67,°F
